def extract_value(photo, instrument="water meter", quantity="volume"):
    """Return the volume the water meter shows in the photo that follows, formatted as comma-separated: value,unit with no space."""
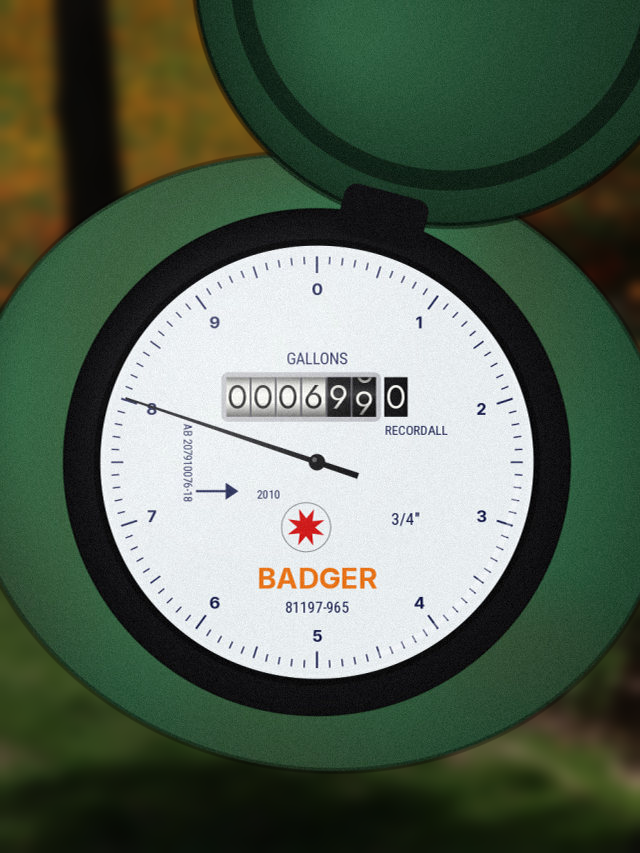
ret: 6988.0,gal
